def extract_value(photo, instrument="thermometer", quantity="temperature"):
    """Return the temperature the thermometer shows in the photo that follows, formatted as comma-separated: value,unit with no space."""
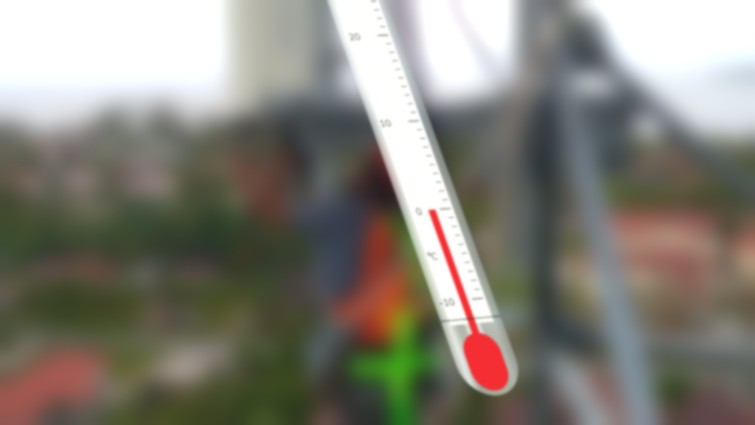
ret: 0,°C
